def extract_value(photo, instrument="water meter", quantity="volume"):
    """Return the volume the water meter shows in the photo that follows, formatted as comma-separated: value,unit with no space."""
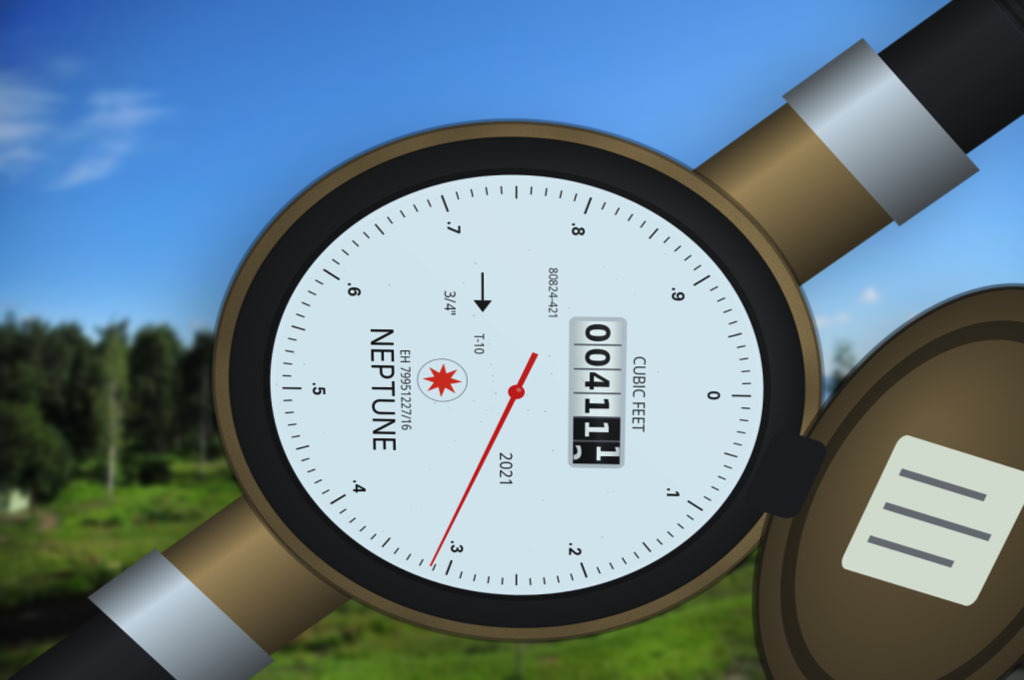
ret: 4111.31,ft³
